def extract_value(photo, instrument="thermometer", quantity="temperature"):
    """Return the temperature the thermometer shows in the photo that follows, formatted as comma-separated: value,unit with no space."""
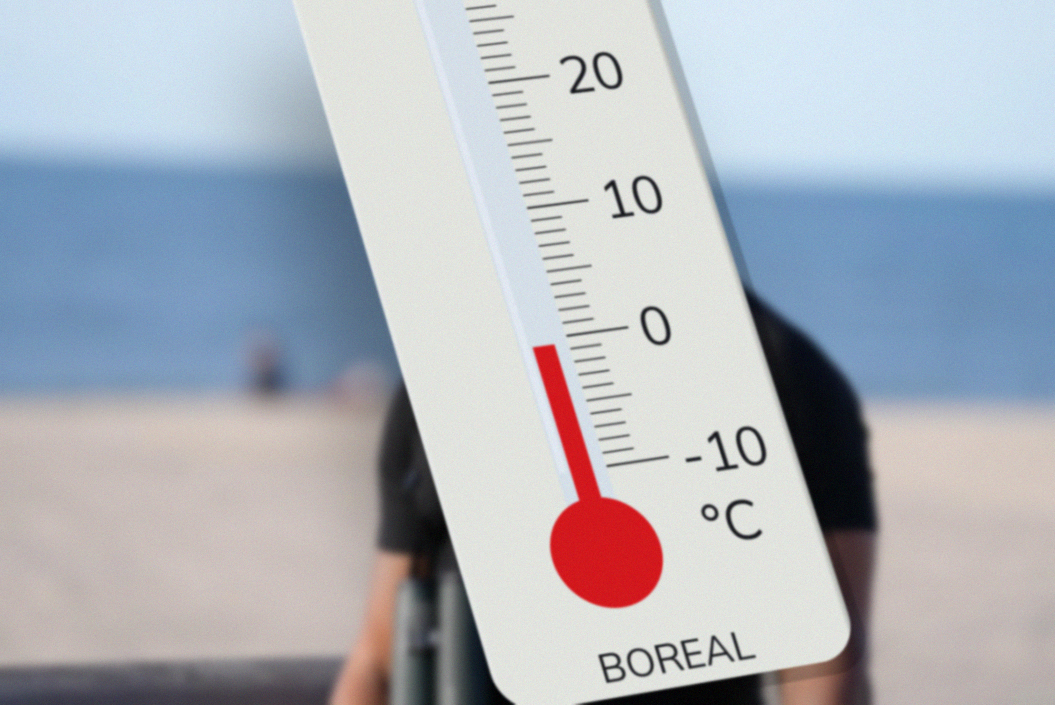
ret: -0.5,°C
